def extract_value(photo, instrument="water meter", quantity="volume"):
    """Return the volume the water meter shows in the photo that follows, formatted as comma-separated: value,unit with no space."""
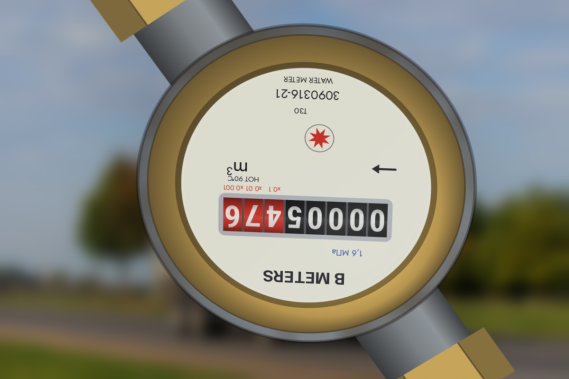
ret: 5.476,m³
